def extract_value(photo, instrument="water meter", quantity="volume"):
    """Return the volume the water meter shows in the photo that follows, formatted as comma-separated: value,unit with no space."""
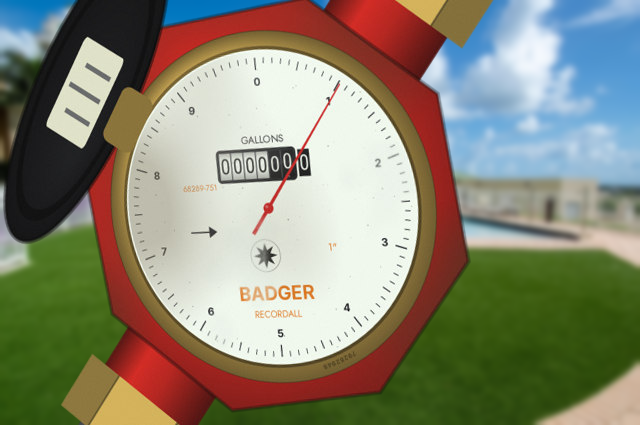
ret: 1.0,gal
